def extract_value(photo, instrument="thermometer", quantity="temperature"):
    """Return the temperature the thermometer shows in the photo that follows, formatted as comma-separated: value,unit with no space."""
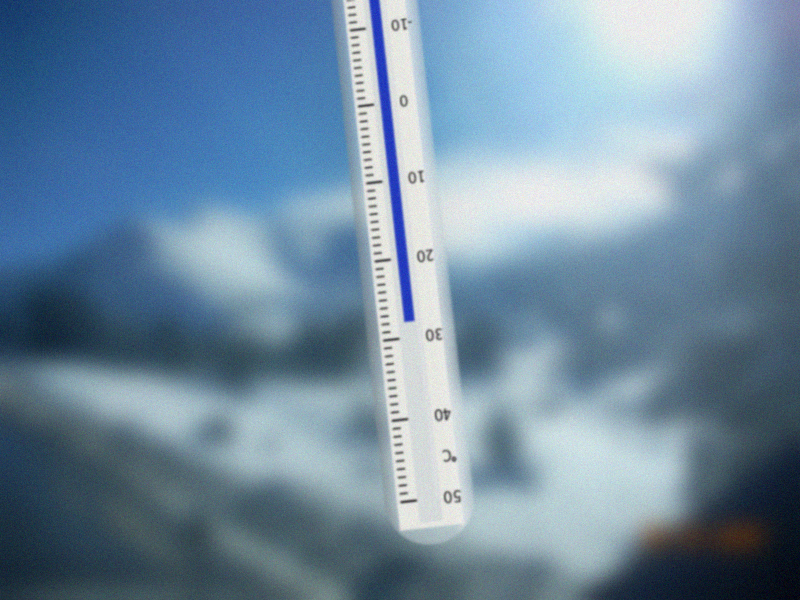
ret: 28,°C
